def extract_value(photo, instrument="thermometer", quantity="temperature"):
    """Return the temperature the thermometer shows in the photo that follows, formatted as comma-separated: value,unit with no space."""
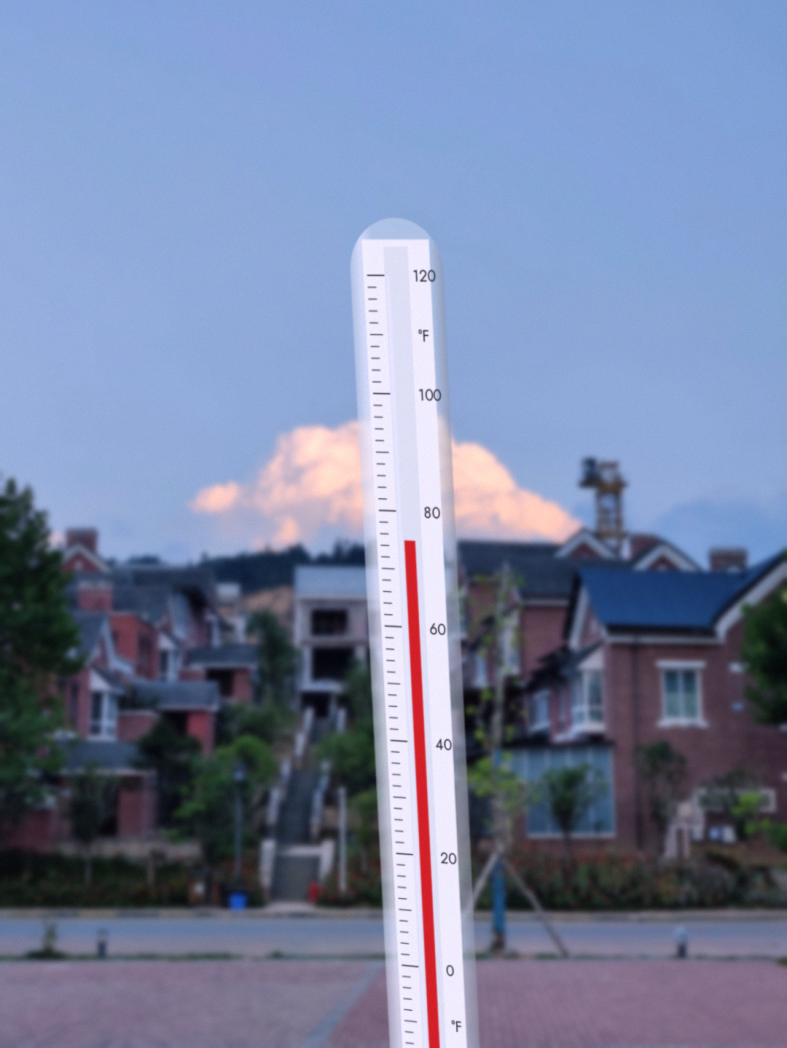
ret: 75,°F
